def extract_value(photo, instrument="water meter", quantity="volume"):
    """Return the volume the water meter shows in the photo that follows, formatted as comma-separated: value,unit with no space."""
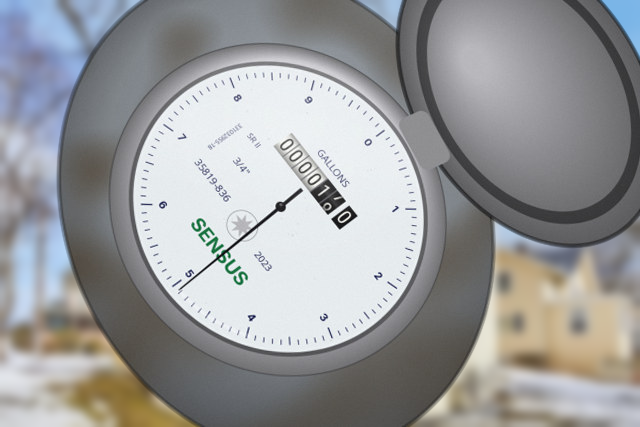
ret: 174.9,gal
